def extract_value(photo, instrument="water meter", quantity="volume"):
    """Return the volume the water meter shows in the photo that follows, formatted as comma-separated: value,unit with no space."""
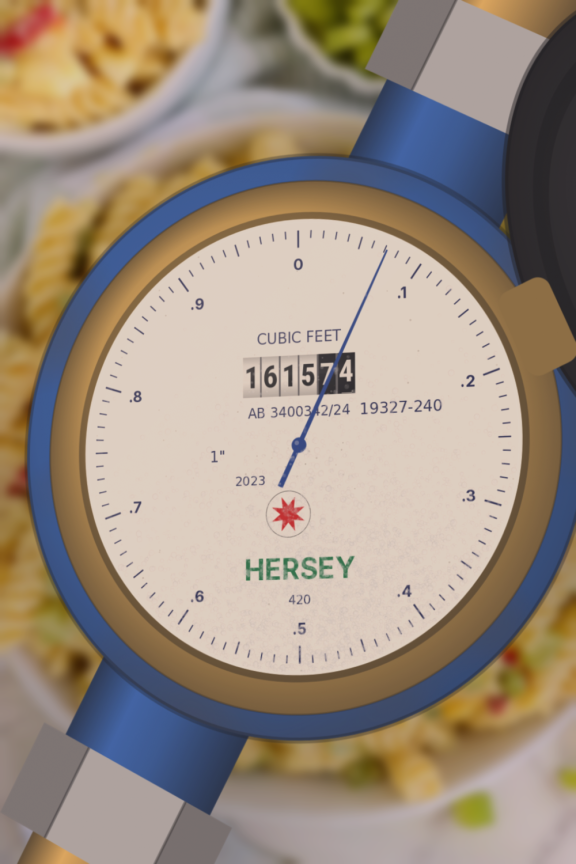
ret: 161574.07,ft³
